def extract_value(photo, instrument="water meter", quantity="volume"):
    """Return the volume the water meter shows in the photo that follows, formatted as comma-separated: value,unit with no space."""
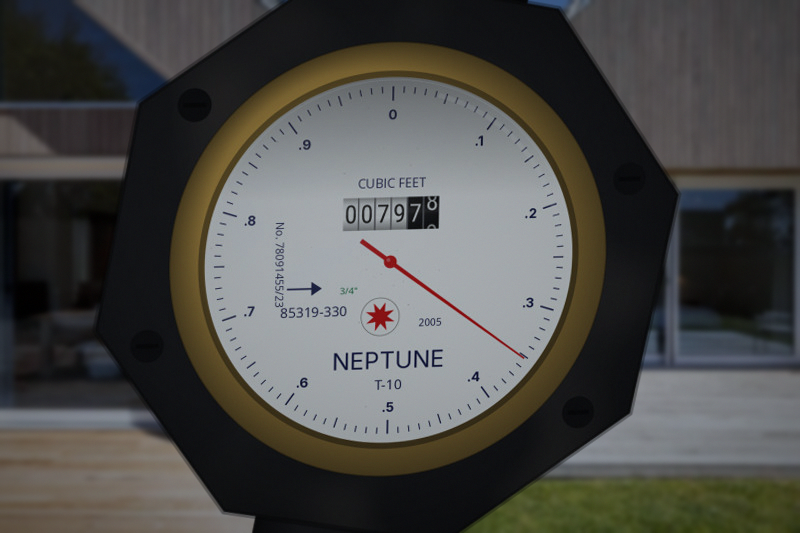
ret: 7978.35,ft³
